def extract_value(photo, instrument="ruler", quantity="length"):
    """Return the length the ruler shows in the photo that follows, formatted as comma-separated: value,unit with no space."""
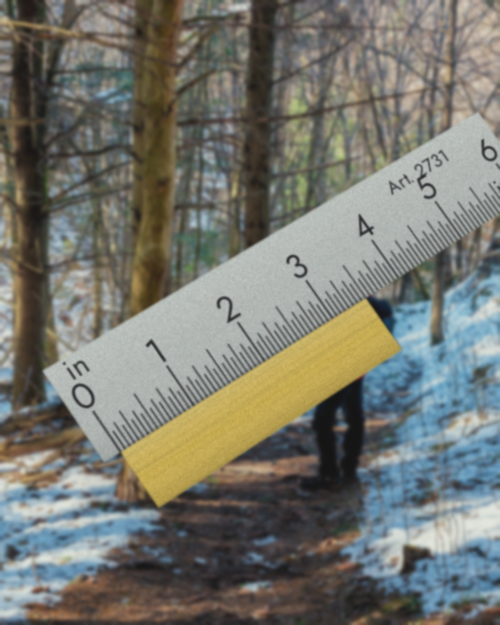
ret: 3.5,in
